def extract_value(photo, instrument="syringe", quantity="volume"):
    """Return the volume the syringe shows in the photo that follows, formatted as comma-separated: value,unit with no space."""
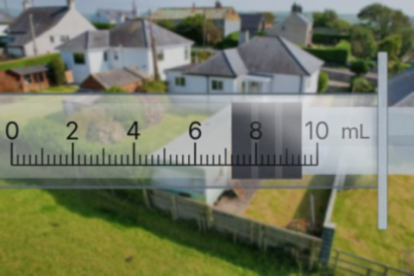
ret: 7.2,mL
